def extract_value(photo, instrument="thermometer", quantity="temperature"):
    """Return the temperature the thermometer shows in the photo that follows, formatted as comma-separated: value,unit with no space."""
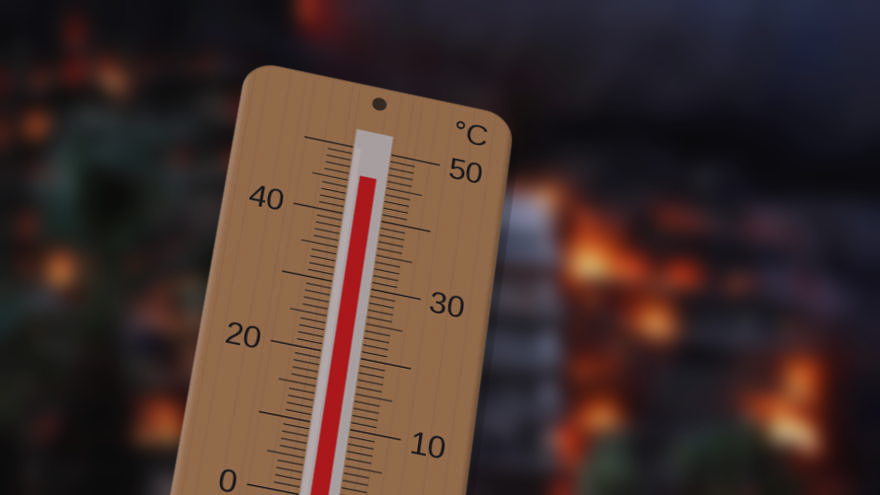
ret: 46,°C
